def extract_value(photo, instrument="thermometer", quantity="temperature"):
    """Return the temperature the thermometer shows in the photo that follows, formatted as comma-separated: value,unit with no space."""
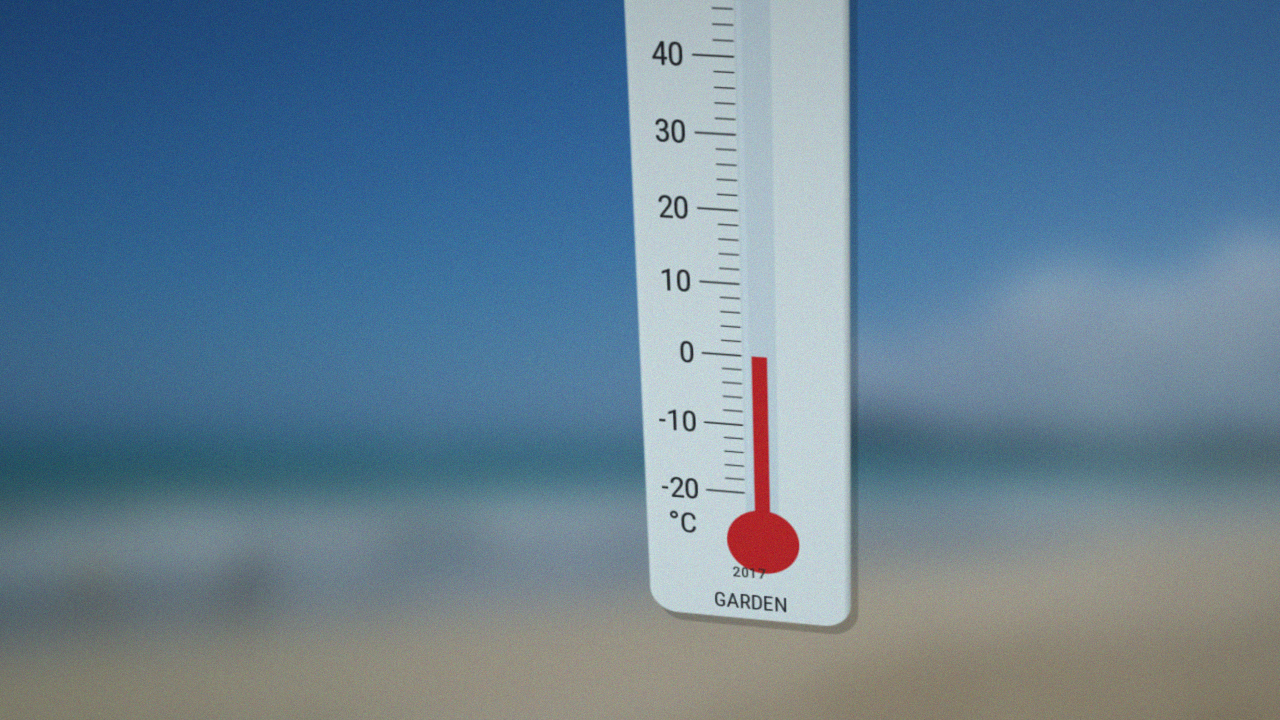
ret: 0,°C
